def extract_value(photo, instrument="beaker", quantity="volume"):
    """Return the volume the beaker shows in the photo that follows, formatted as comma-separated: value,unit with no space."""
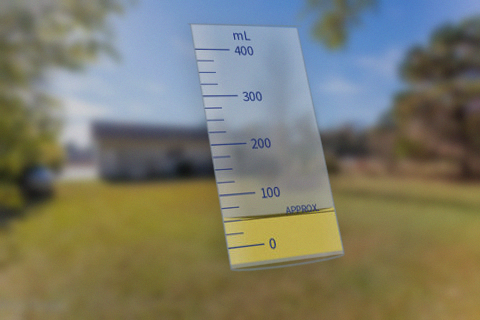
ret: 50,mL
